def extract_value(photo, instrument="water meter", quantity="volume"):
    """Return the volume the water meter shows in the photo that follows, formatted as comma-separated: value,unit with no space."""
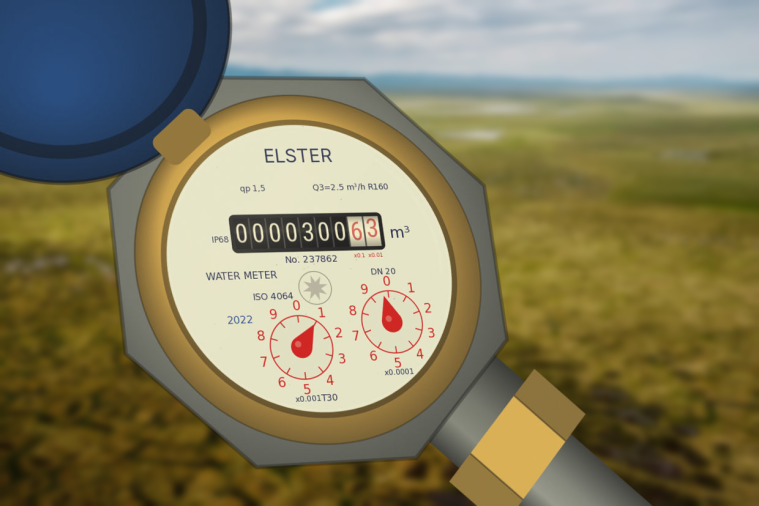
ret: 300.6309,m³
